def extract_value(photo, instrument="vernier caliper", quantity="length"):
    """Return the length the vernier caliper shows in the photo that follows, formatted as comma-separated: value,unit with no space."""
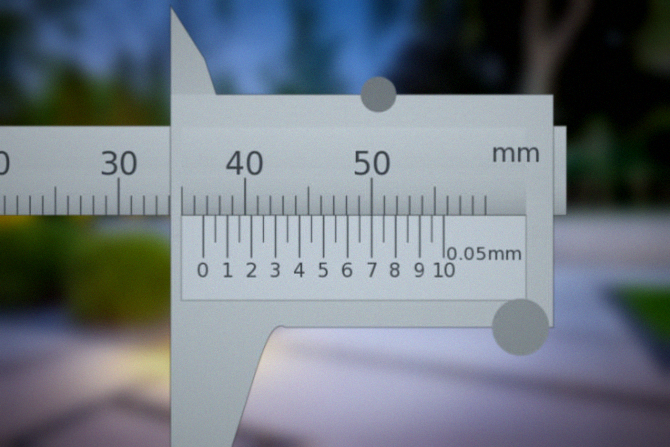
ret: 36.7,mm
